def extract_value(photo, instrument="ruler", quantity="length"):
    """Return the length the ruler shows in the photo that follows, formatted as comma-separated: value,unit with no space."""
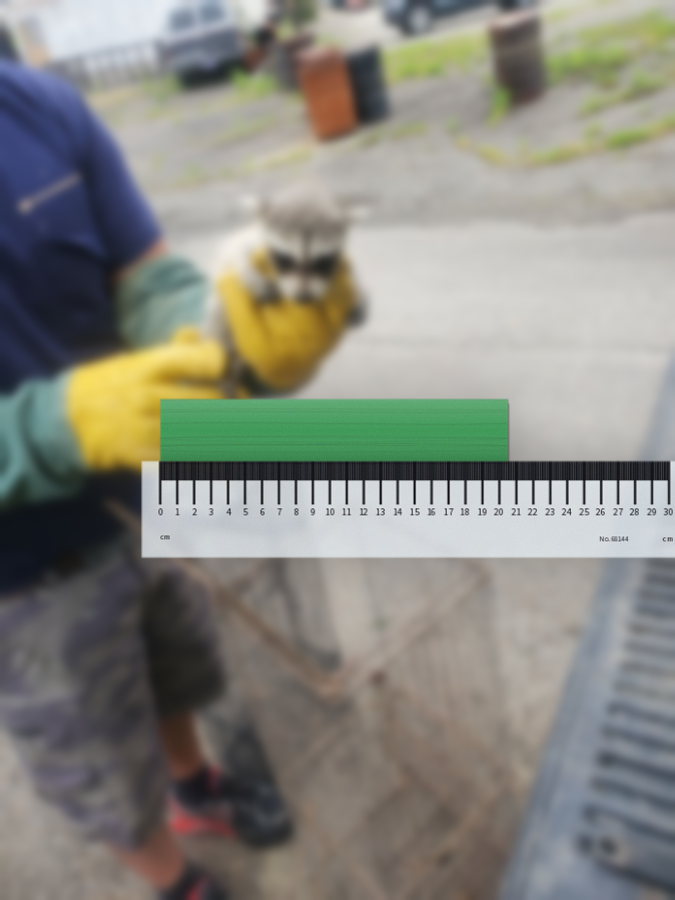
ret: 20.5,cm
